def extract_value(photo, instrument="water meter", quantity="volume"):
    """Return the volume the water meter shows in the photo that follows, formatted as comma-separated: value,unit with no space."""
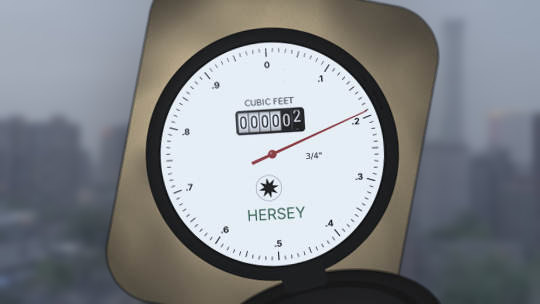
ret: 2.19,ft³
